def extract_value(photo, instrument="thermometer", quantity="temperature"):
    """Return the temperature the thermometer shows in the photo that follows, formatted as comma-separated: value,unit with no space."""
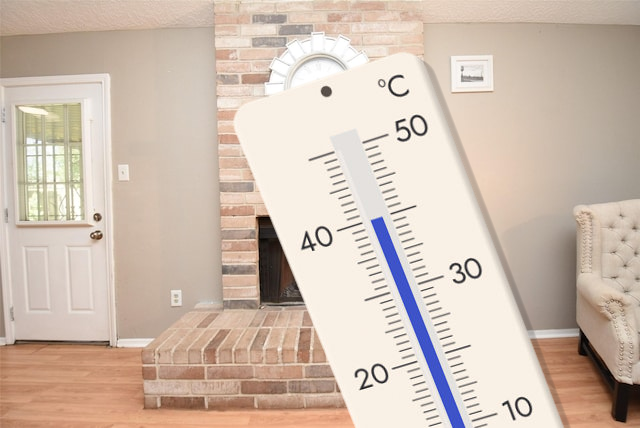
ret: 40,°C
